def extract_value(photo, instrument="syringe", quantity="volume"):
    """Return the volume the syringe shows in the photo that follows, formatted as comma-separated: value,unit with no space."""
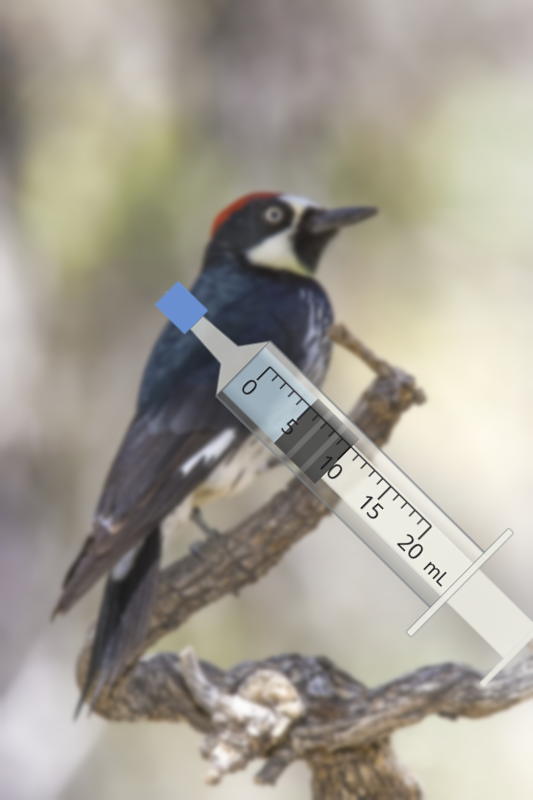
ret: 5,mL
